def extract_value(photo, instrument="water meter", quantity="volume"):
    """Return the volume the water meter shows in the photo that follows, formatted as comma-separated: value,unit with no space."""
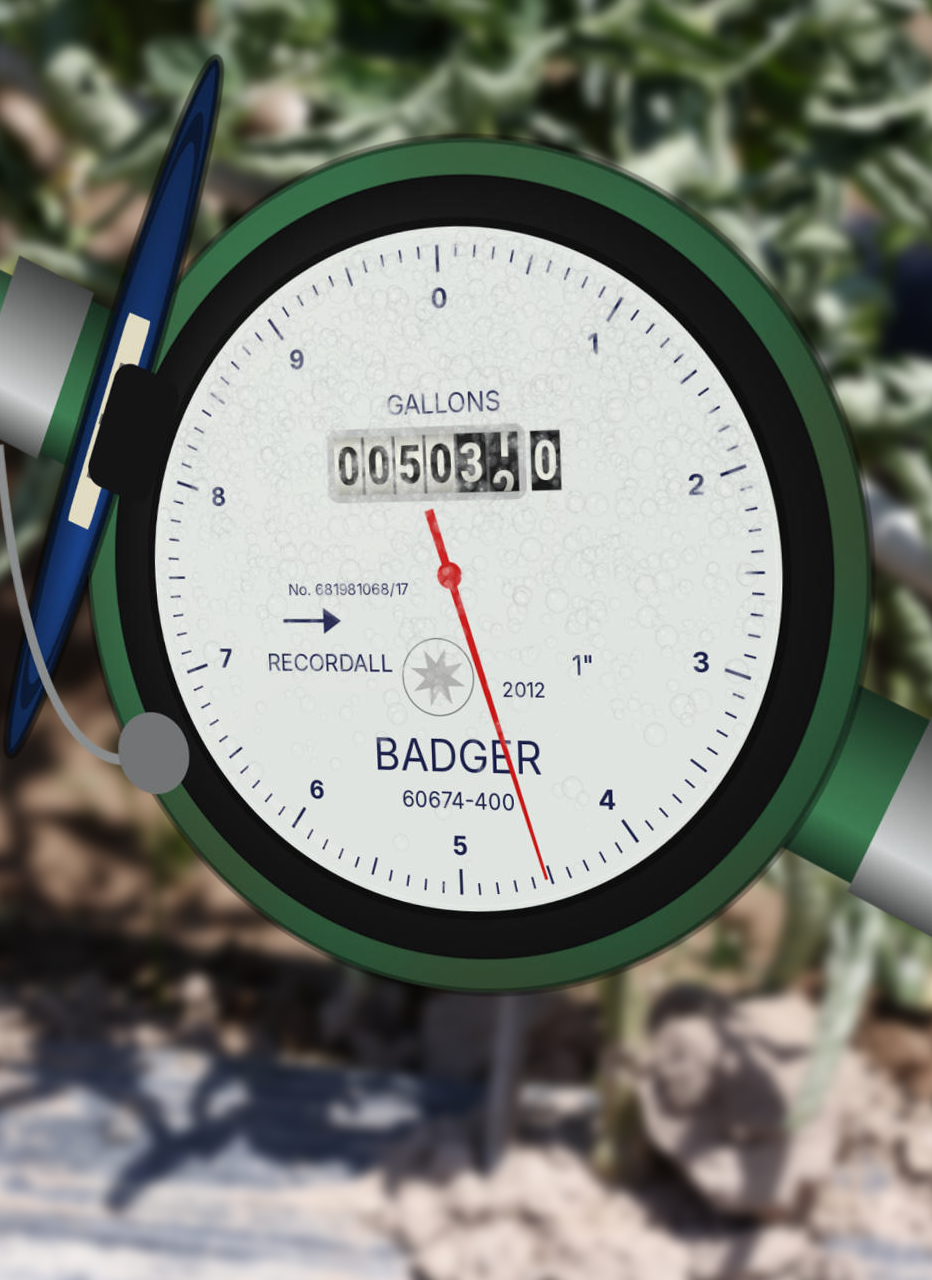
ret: 50314.5,gal
